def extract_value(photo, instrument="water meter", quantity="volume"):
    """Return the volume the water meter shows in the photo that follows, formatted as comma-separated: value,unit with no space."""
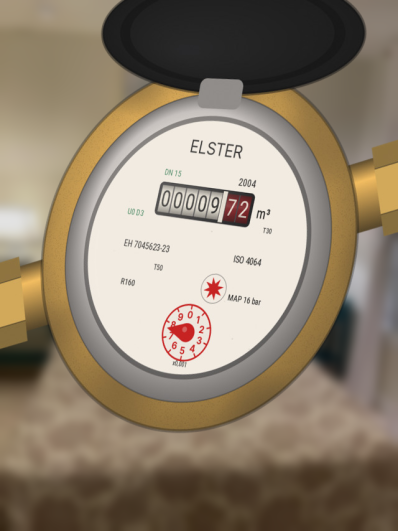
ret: 9.727,m³
